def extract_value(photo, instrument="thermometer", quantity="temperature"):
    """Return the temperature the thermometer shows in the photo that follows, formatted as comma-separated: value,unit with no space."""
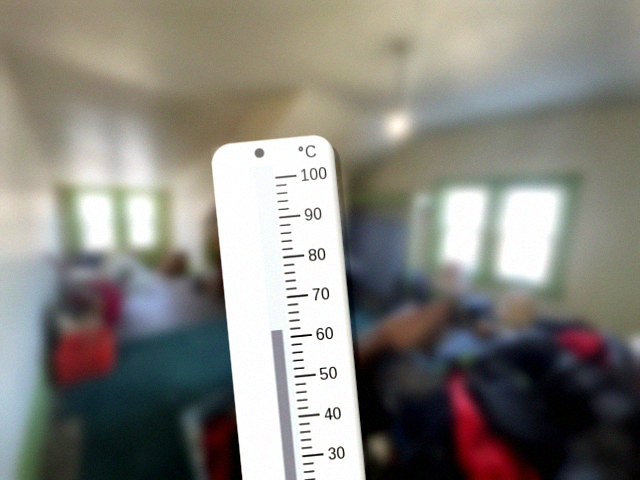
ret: 62,°C
